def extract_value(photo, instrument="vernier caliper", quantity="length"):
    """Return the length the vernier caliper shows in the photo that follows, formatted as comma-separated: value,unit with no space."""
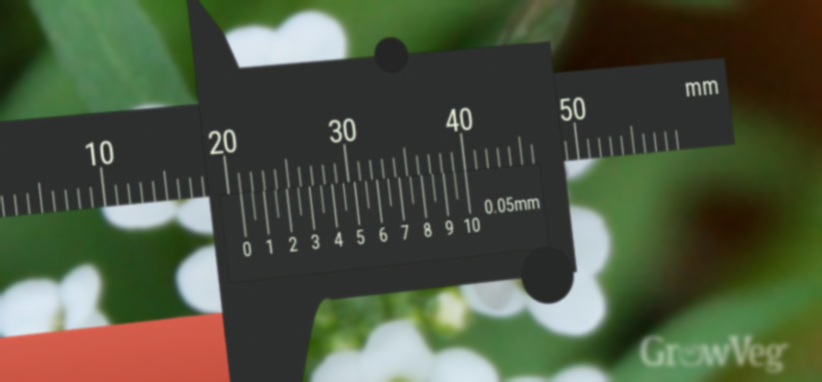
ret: 21.0,mm
